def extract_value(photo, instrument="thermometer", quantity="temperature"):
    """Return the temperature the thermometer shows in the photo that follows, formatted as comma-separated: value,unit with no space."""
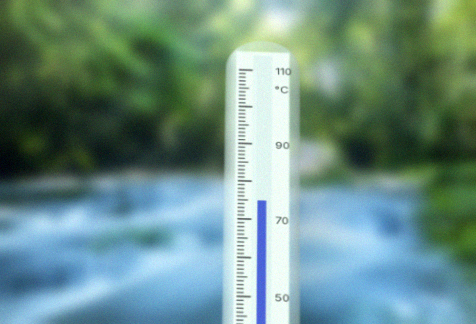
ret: 75,°C
